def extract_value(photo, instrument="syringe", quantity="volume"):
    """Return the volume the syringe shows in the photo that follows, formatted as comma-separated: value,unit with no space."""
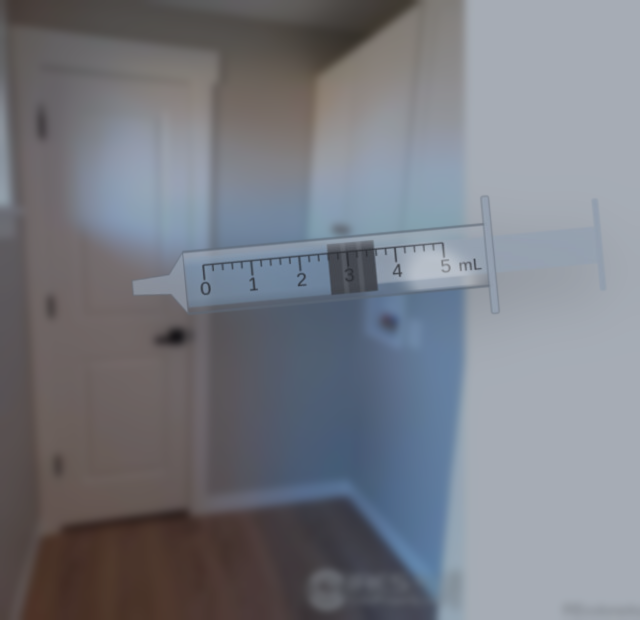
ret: 2.6,mL
